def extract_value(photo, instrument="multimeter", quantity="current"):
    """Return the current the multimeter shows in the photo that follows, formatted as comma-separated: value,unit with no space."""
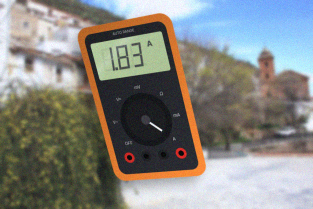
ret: 1.83,A
